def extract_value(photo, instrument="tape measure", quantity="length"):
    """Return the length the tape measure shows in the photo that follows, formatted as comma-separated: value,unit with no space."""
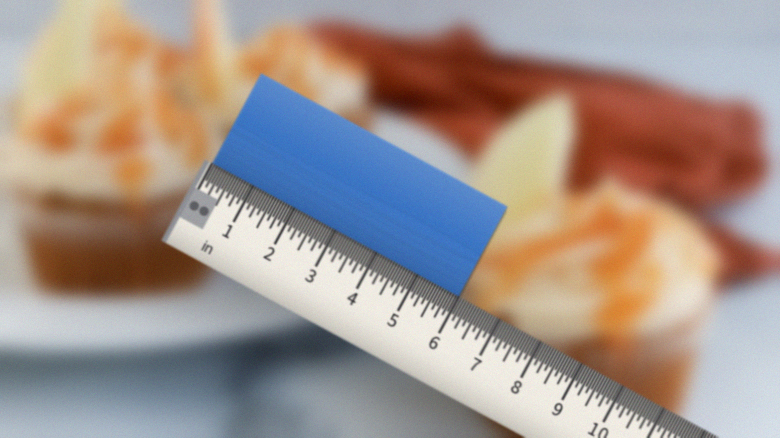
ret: 6,in
